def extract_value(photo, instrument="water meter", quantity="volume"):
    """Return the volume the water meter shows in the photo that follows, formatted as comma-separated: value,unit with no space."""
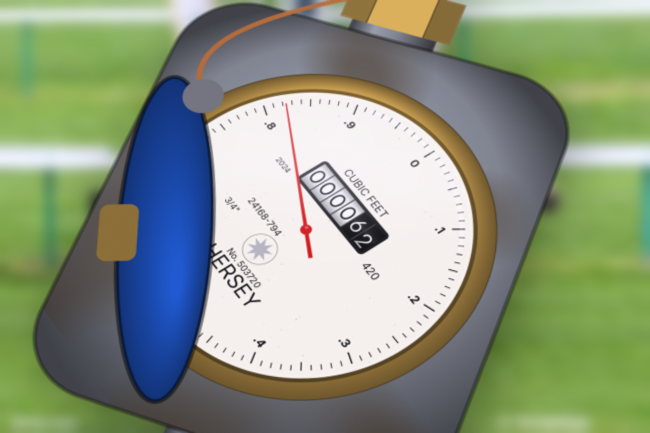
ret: 61.82,ft³
